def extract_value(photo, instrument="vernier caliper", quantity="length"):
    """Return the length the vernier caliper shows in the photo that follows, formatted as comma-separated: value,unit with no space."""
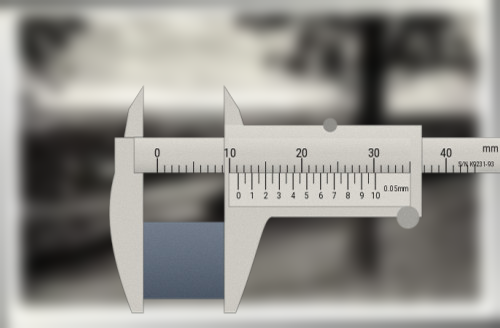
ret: 11.2,mm
